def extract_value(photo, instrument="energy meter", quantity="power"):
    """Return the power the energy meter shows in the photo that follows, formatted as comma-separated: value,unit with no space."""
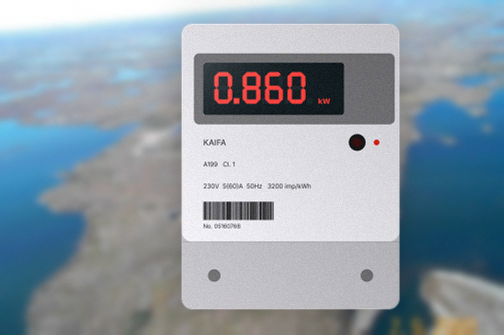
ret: 0.860,kW
